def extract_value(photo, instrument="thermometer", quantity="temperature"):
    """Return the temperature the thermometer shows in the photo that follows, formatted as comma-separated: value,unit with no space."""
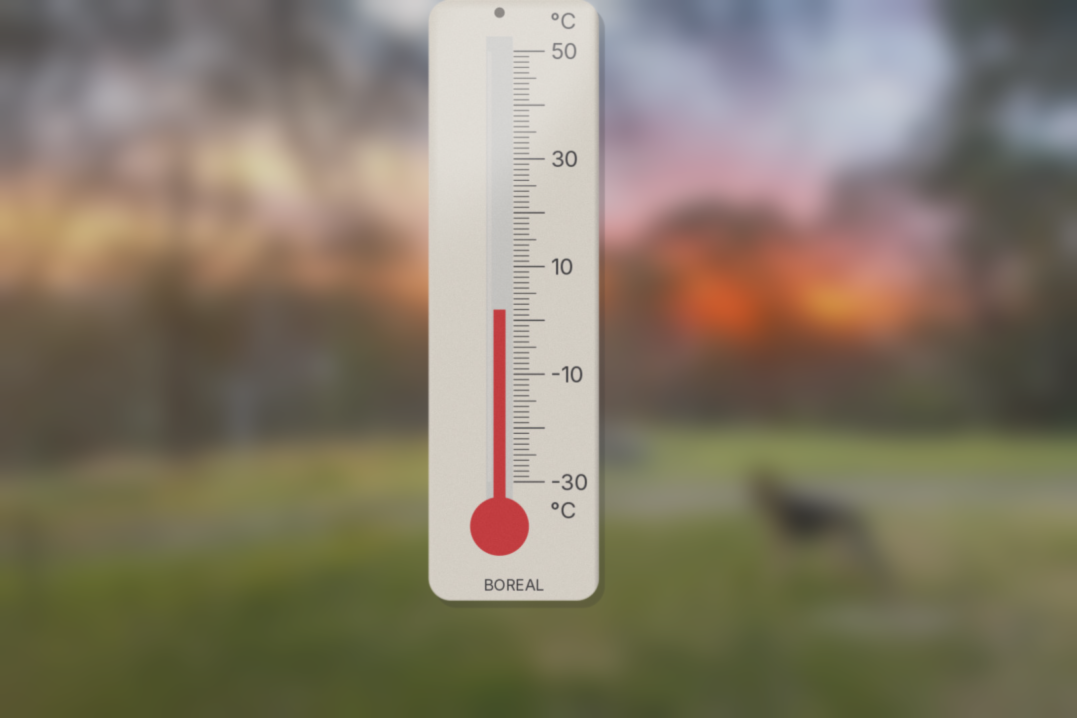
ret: 2,°C
